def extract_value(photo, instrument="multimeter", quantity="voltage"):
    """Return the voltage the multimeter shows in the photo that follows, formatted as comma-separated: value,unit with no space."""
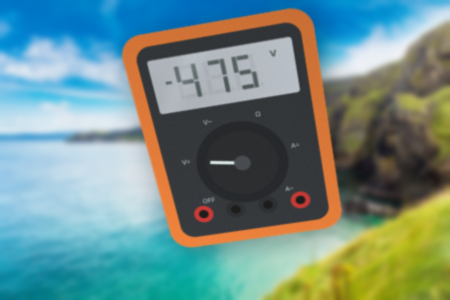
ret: -475,V
